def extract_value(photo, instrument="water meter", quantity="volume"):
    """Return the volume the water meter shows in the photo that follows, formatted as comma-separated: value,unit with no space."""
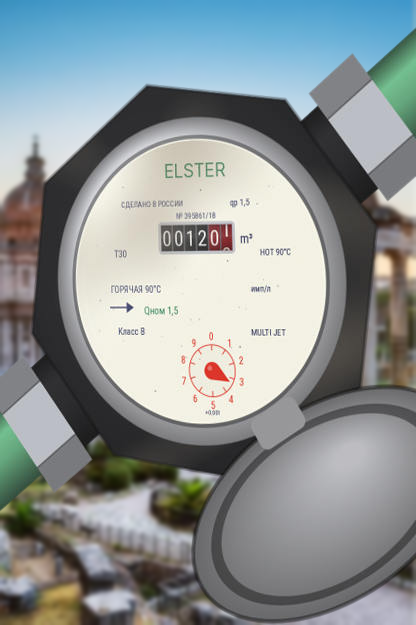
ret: 12.013,m³
